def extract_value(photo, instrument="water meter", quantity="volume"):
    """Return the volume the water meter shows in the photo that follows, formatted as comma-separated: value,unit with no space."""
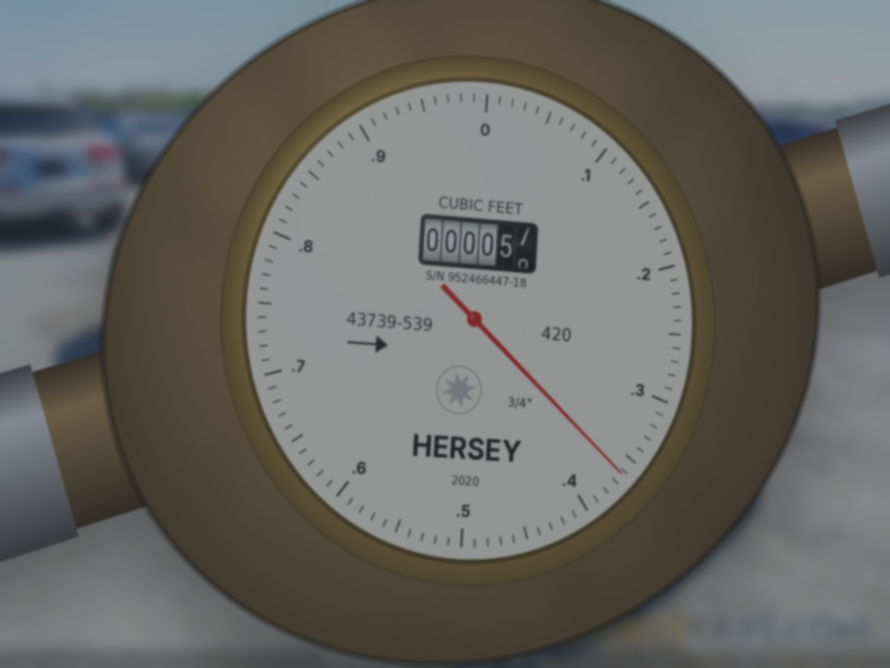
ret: 57.36,ft³
